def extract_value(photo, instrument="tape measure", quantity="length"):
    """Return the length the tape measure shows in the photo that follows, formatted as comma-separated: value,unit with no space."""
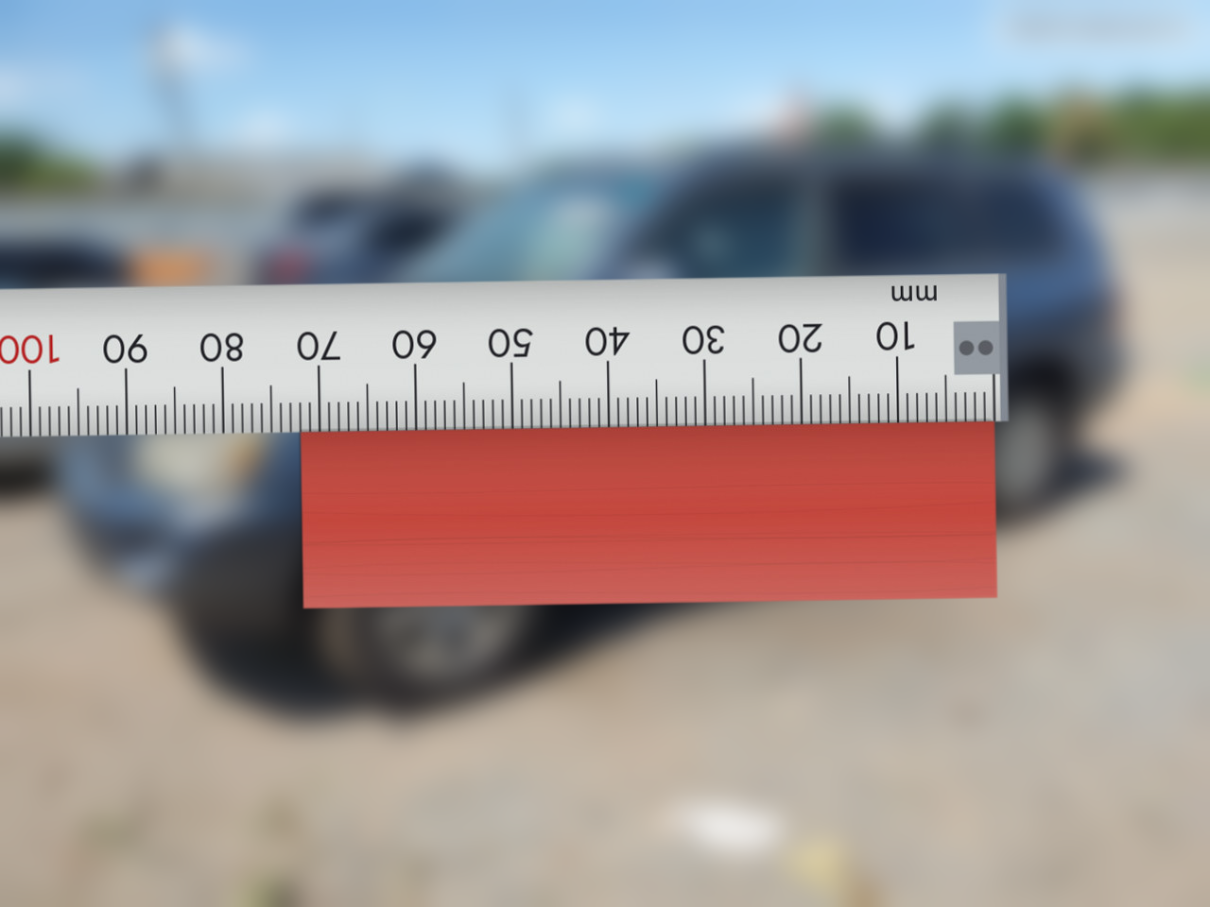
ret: 72,mm
